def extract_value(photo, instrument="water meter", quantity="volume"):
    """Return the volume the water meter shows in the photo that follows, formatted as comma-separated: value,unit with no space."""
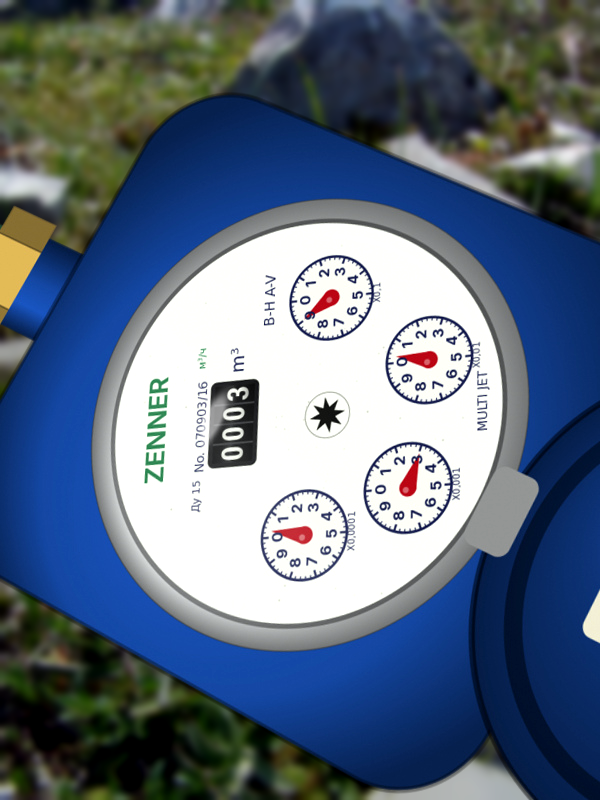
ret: 2.9030,m³
